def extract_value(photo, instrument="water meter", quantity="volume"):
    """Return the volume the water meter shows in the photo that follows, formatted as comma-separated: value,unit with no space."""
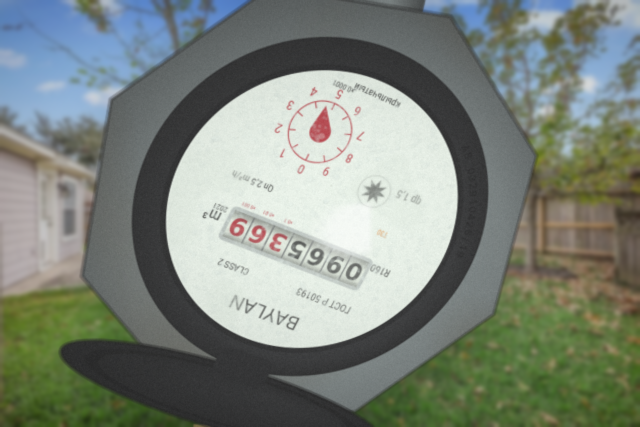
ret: 965.3694,m³
